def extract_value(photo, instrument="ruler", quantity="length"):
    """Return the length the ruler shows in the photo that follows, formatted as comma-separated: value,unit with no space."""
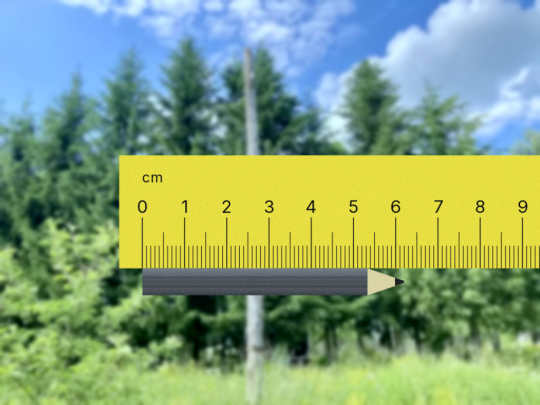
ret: 6.2,cm
